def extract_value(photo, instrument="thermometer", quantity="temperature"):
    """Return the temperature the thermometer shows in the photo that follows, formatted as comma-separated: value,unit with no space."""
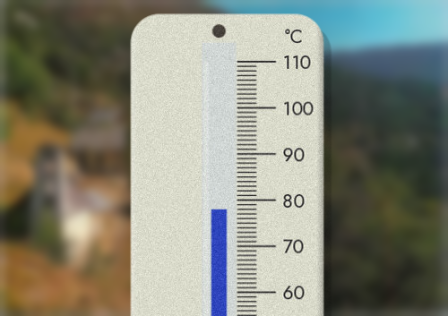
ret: 78,°C
